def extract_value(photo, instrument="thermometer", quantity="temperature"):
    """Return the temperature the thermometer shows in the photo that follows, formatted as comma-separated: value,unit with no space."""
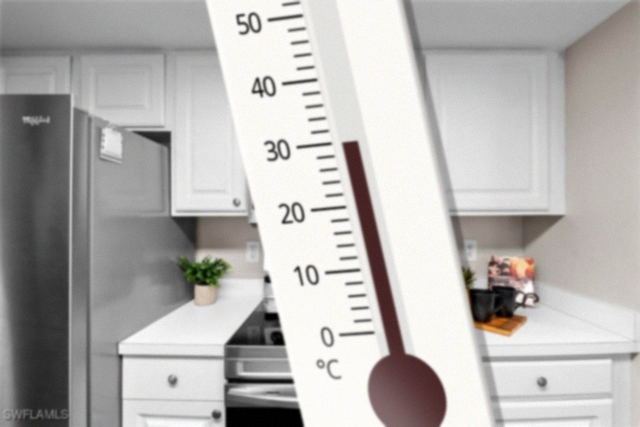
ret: 30,°C
